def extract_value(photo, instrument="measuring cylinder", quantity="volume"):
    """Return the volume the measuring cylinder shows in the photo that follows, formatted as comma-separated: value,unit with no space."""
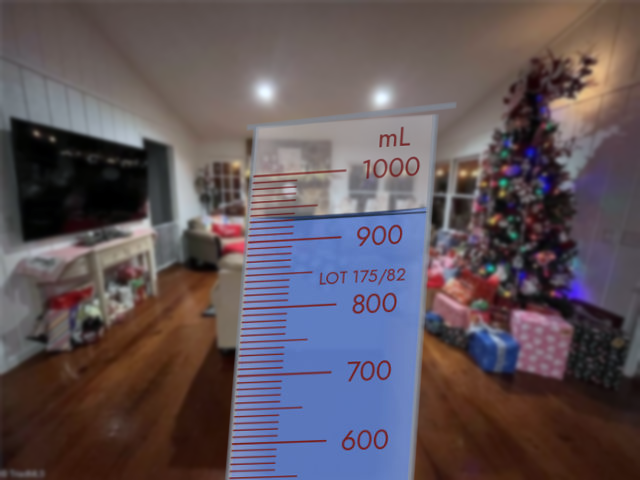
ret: 930,mL
